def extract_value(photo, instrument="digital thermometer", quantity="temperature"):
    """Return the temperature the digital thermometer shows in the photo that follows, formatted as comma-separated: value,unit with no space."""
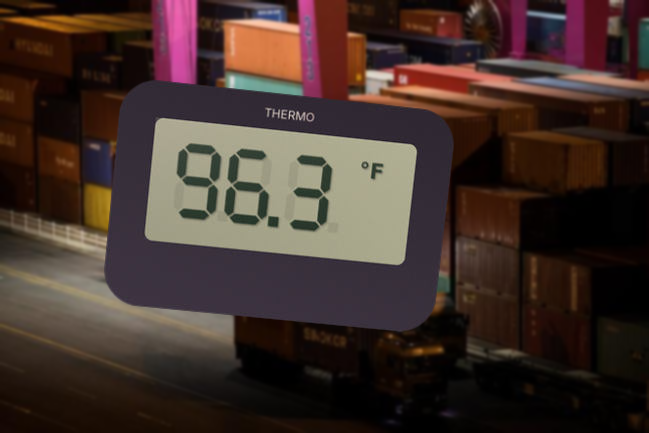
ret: 96.3,°F
